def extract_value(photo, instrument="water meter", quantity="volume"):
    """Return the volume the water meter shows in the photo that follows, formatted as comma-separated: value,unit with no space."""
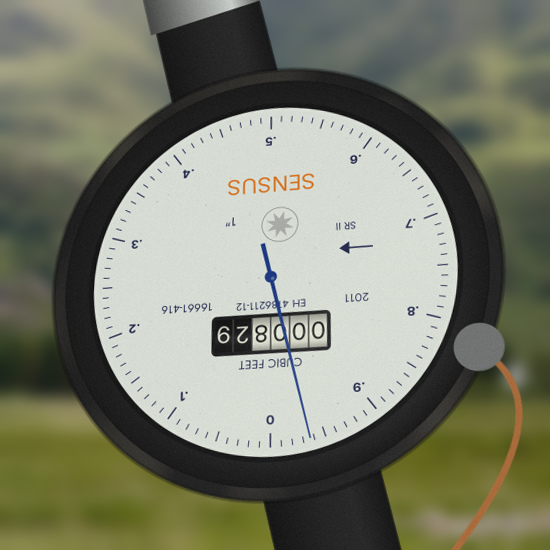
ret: 828.96,ft³
